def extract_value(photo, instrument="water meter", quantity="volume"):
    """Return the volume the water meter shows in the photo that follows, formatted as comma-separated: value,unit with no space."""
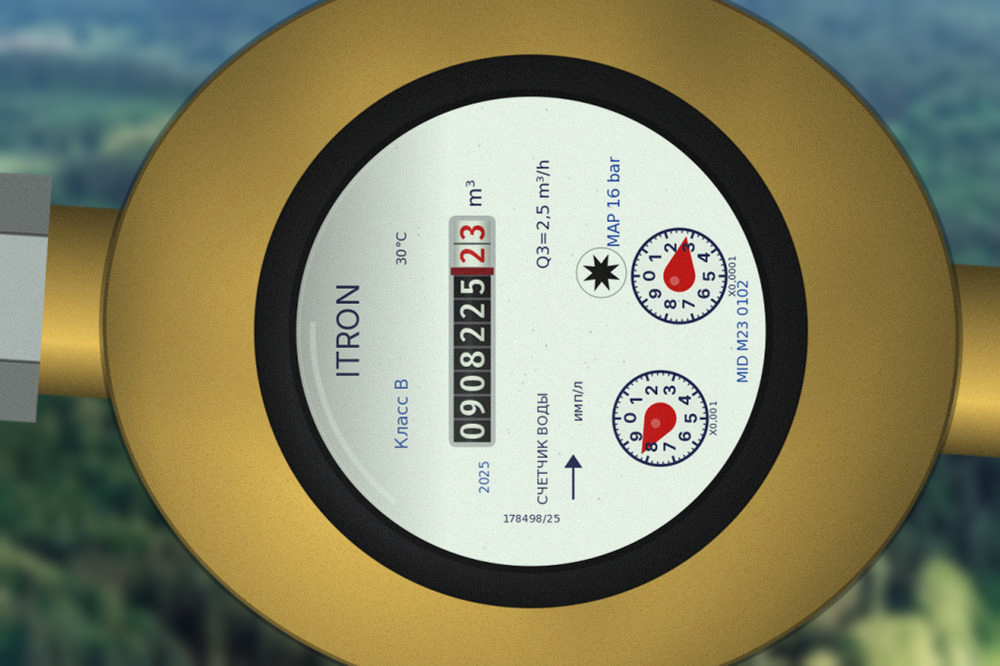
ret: 908225.2382,m³
